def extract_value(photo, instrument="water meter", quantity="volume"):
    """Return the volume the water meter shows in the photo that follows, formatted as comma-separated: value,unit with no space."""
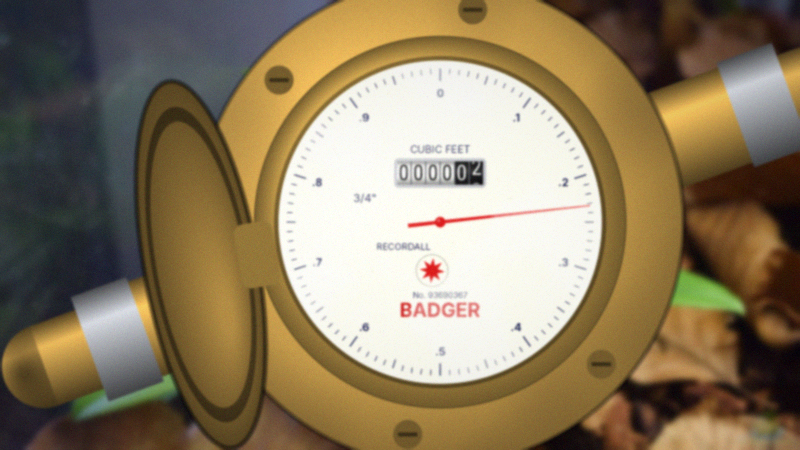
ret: 2.23,ft³
